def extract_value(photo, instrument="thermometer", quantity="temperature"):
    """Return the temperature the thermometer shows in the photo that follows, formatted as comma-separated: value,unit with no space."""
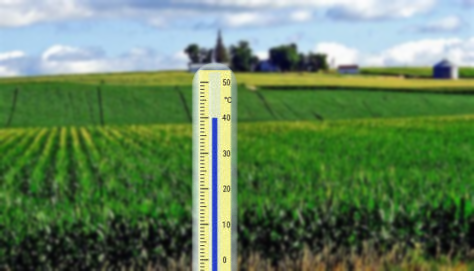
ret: 40,°C
